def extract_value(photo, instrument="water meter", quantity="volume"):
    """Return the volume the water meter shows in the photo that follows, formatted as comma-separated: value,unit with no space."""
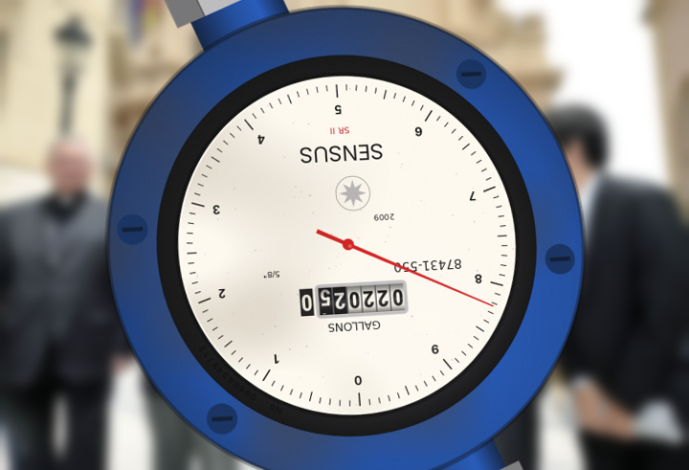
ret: 220248.2,gal
